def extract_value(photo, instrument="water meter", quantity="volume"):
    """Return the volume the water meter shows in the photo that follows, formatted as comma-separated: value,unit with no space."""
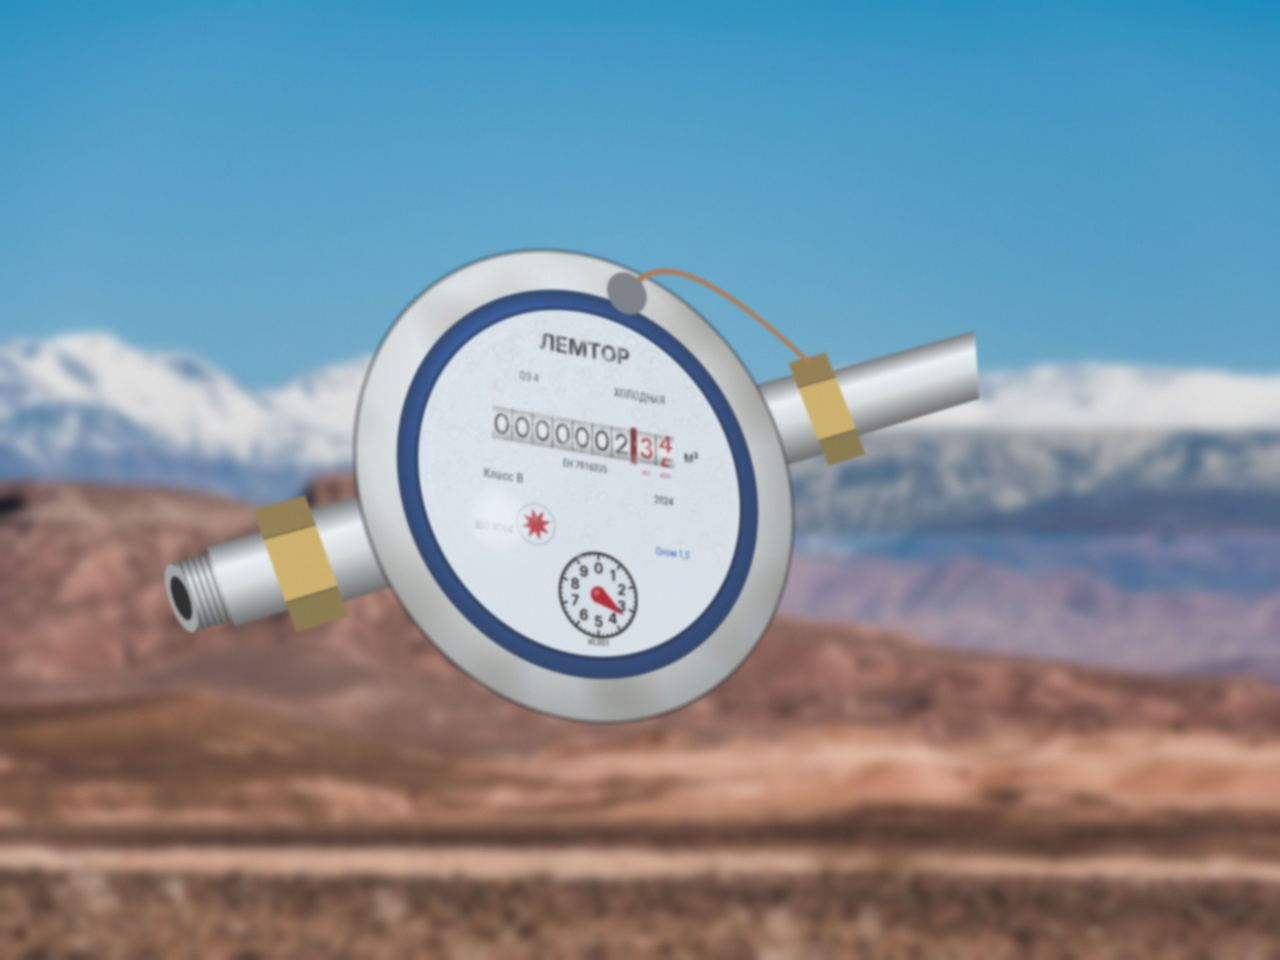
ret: 2.343,m³
